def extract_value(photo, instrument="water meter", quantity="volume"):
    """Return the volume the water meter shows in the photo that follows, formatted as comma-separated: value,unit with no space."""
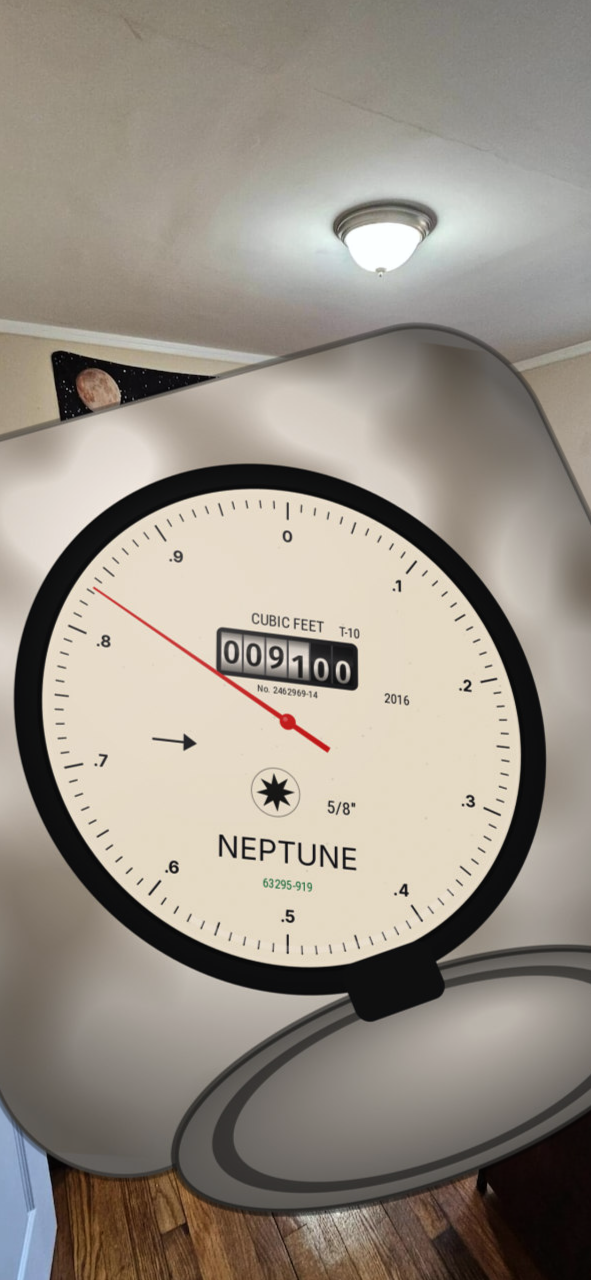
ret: 9099.83,ft³
